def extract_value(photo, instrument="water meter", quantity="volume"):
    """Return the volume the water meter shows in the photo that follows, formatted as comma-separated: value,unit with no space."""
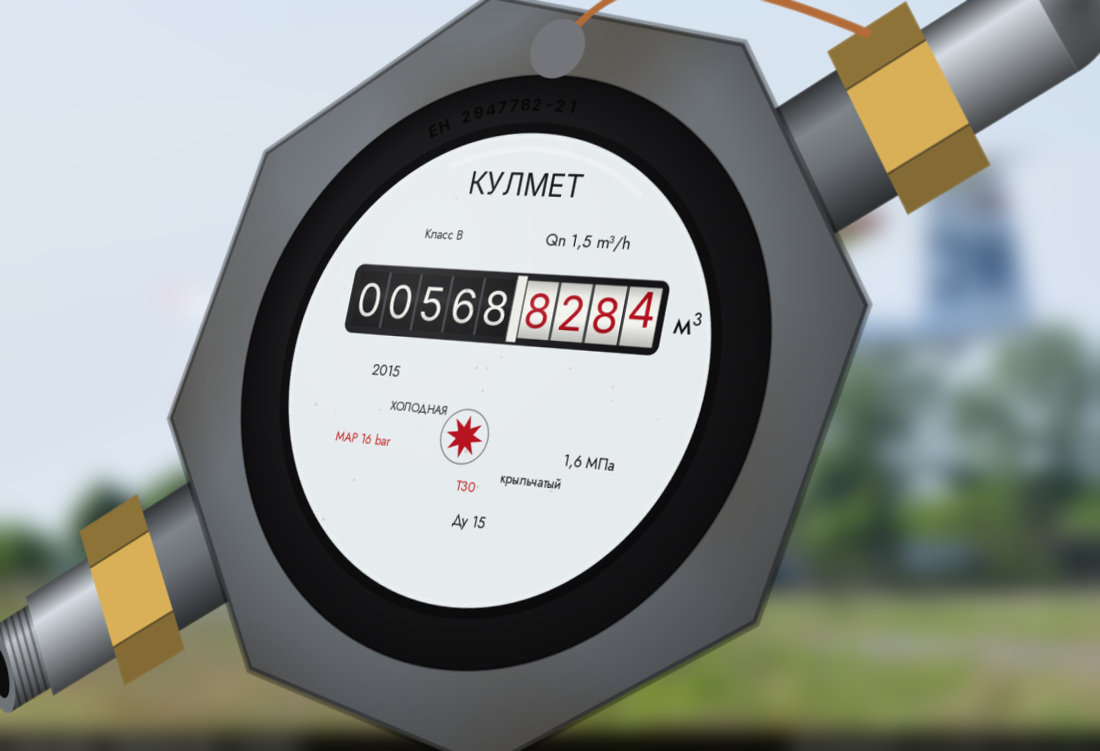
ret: 568.8284,m³
